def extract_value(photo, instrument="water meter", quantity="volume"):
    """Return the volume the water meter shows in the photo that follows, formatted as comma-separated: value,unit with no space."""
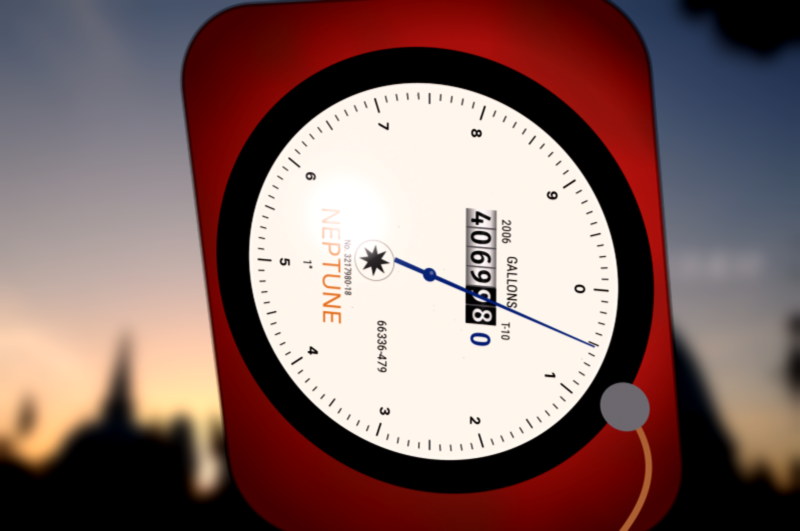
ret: 4069980.5,gal
